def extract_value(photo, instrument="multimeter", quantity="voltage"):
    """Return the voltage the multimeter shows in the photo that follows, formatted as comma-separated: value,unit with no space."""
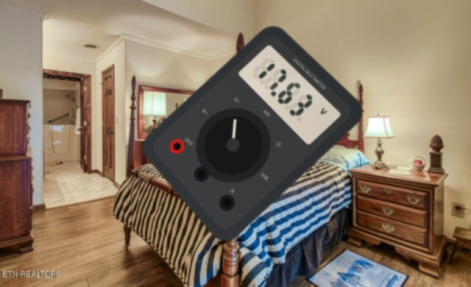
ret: 17.63,V
